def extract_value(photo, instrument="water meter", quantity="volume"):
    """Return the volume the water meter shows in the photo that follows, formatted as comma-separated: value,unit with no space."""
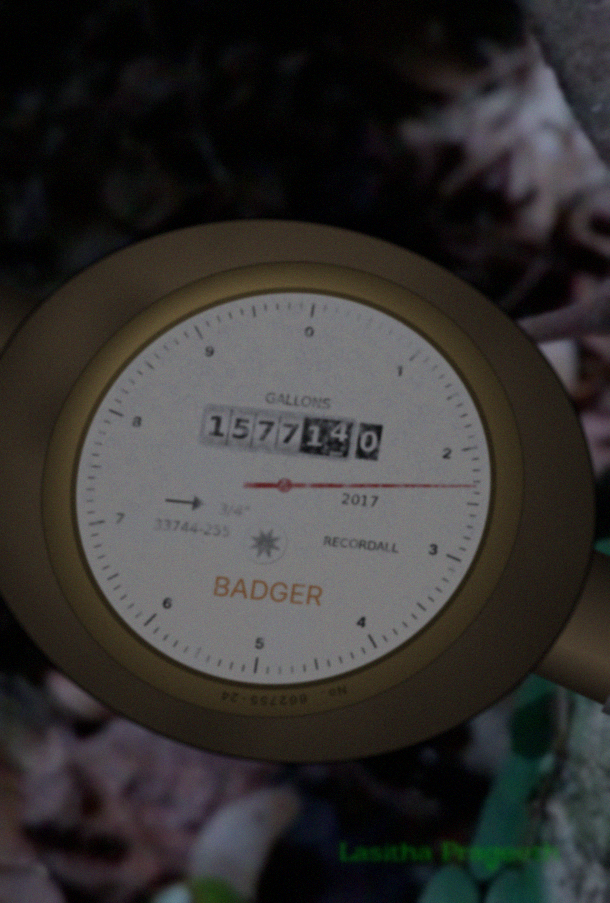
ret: 1577142.3,gal
